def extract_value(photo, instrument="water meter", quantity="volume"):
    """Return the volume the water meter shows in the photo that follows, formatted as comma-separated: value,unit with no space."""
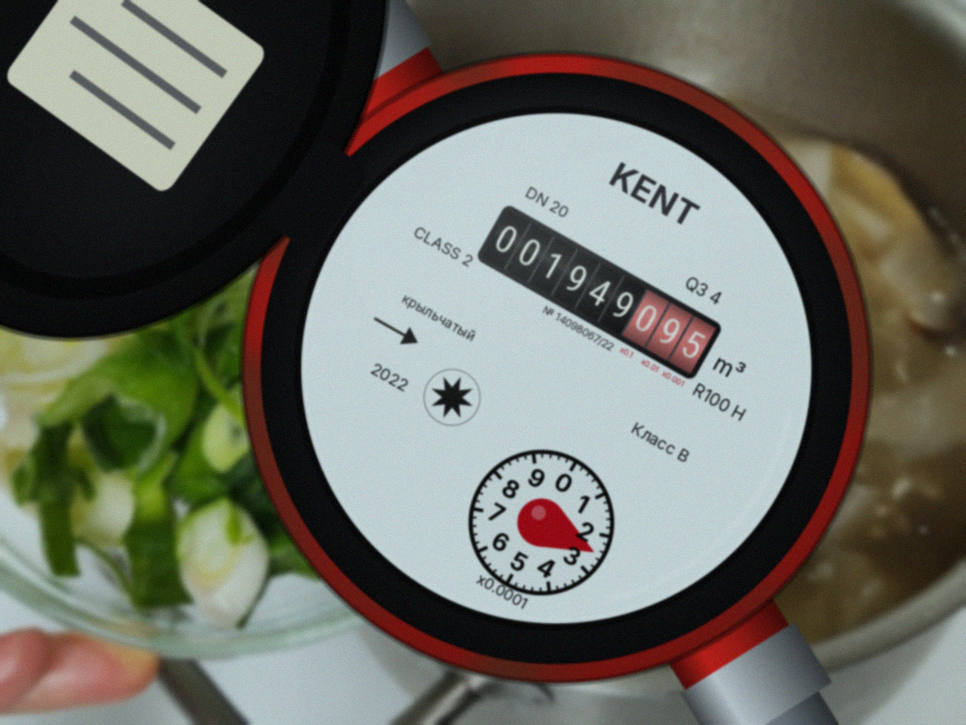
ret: 1949.0952,m³
